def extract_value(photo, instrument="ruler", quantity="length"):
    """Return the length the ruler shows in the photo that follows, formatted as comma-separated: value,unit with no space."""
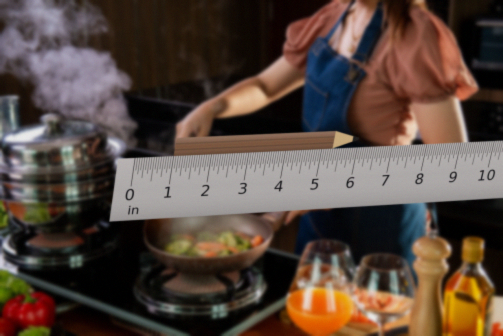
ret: 5,in
